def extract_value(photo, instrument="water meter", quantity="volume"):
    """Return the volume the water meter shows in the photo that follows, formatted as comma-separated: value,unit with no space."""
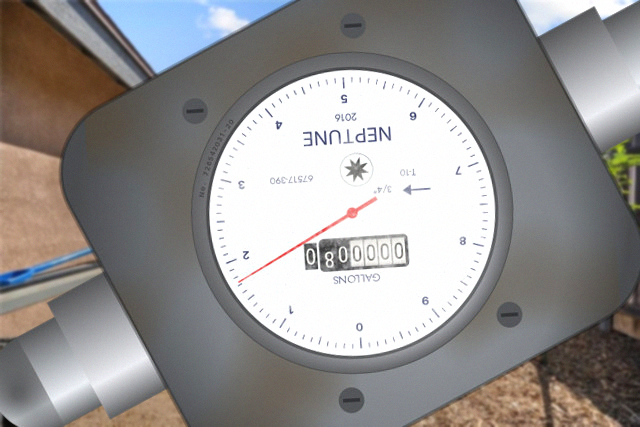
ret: 81.7,gal
